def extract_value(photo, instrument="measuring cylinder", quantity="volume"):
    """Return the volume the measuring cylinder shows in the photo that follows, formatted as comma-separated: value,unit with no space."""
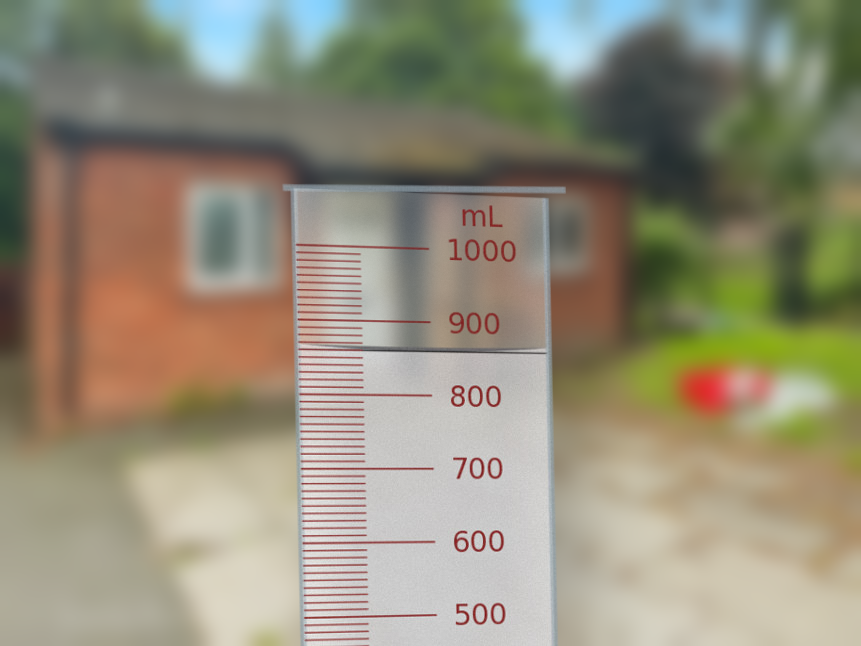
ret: 860,mL
